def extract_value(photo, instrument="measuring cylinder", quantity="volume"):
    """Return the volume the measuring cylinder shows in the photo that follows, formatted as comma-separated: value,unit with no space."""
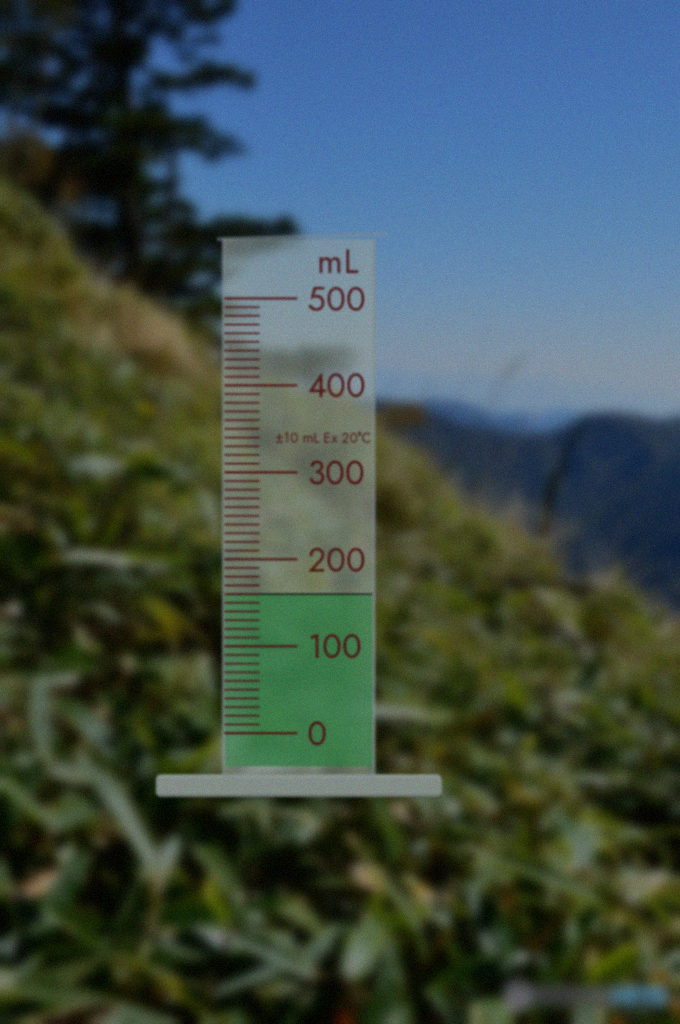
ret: 160,mL
